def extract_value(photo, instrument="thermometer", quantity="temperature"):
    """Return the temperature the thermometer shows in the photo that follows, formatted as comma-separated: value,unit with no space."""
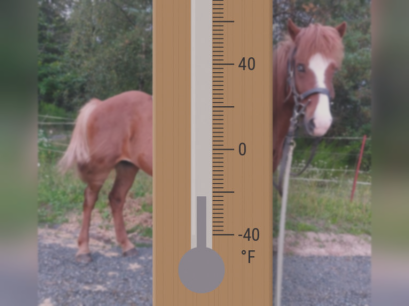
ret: -22,°F
